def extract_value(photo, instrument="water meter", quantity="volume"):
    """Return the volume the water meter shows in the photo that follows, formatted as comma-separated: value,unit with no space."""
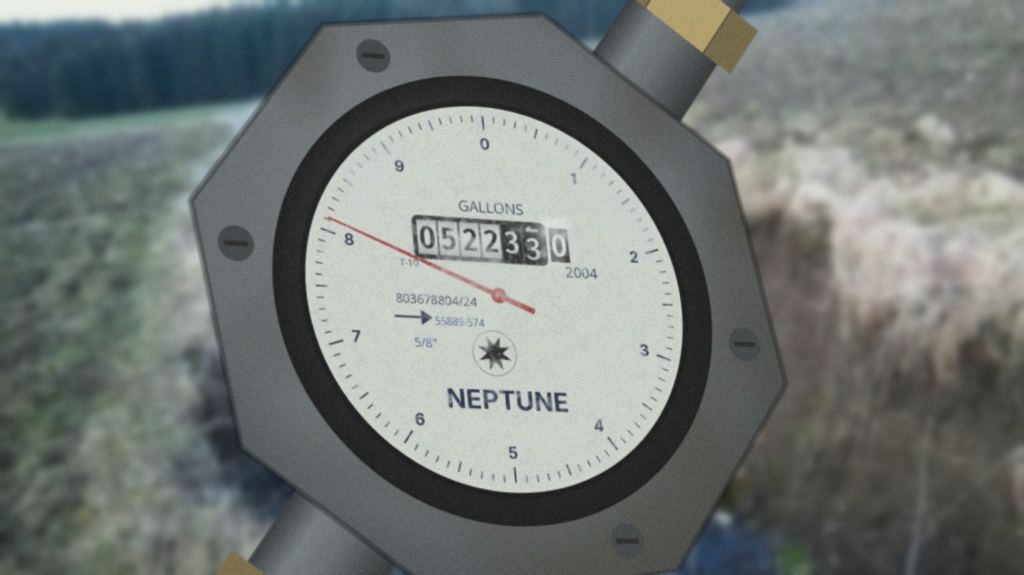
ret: 522328.1,gal
